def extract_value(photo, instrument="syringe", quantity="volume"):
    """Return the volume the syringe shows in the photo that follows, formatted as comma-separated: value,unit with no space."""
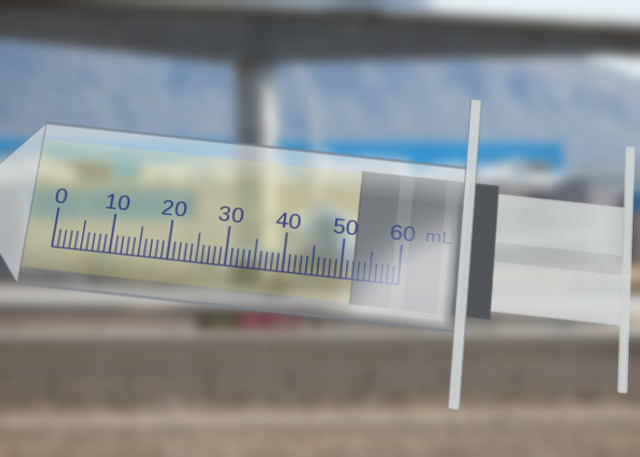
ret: 52,mL
